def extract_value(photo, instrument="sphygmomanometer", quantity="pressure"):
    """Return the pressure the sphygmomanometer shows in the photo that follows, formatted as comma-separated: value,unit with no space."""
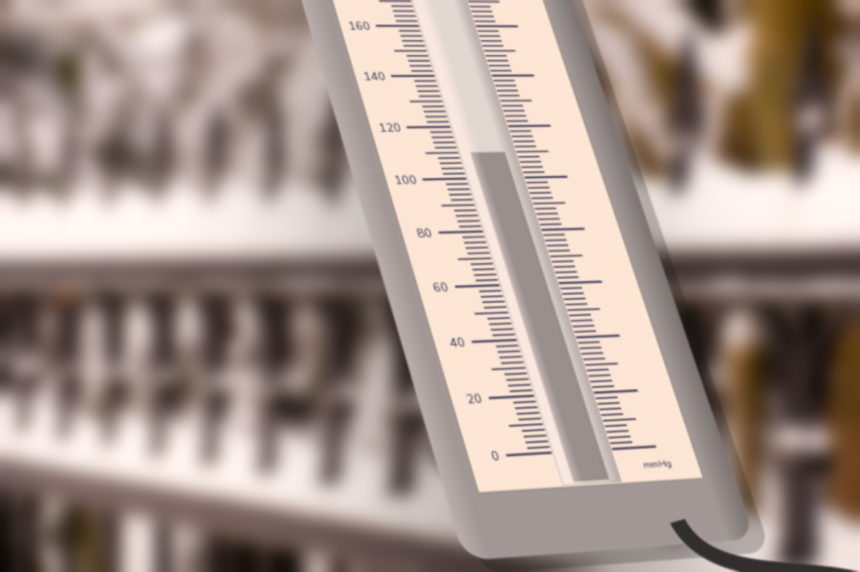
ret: 110,mmHg
